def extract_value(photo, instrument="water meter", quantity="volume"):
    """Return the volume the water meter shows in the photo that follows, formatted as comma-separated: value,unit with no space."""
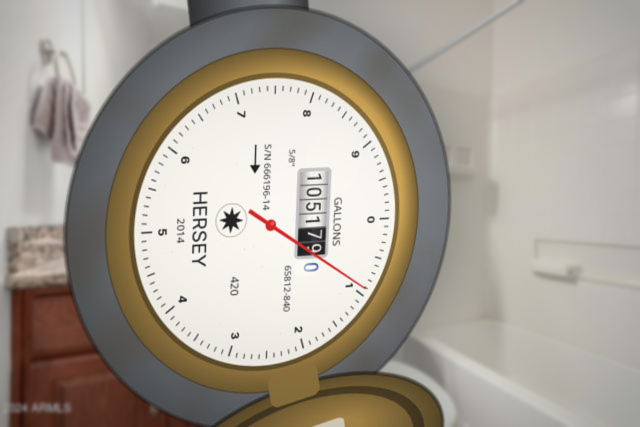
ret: 1051790.9,gal
